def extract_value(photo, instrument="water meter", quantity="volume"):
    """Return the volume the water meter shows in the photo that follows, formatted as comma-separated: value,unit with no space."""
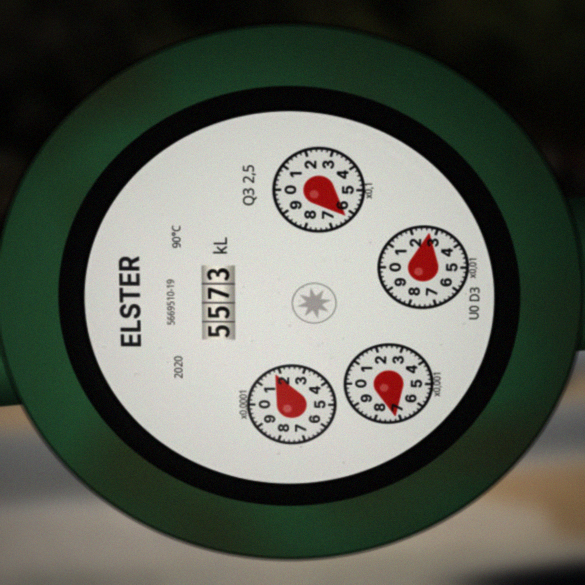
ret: 5573.6271,kL
